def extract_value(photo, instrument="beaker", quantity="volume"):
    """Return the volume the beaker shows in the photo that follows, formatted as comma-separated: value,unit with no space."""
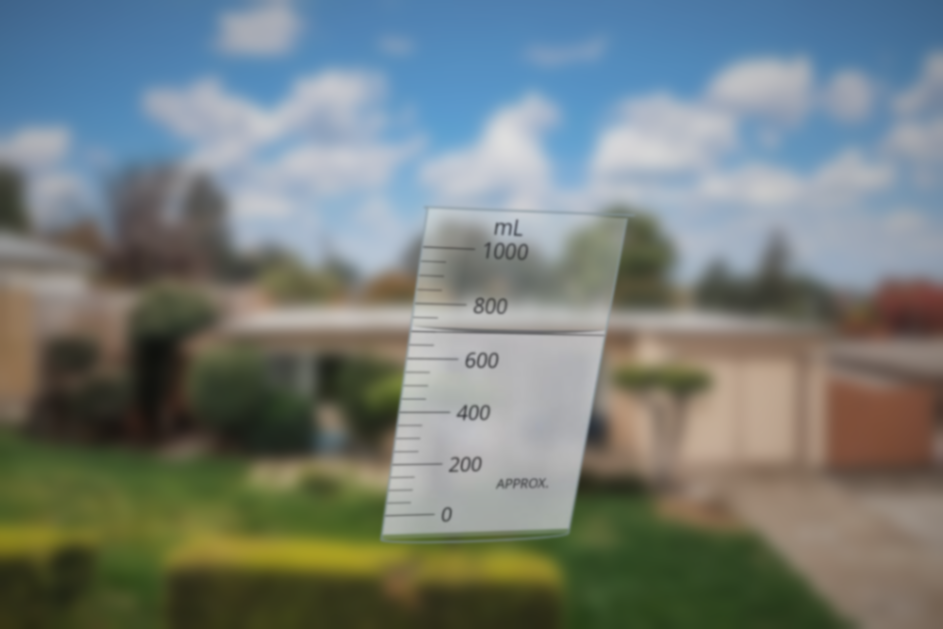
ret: 700,mL
